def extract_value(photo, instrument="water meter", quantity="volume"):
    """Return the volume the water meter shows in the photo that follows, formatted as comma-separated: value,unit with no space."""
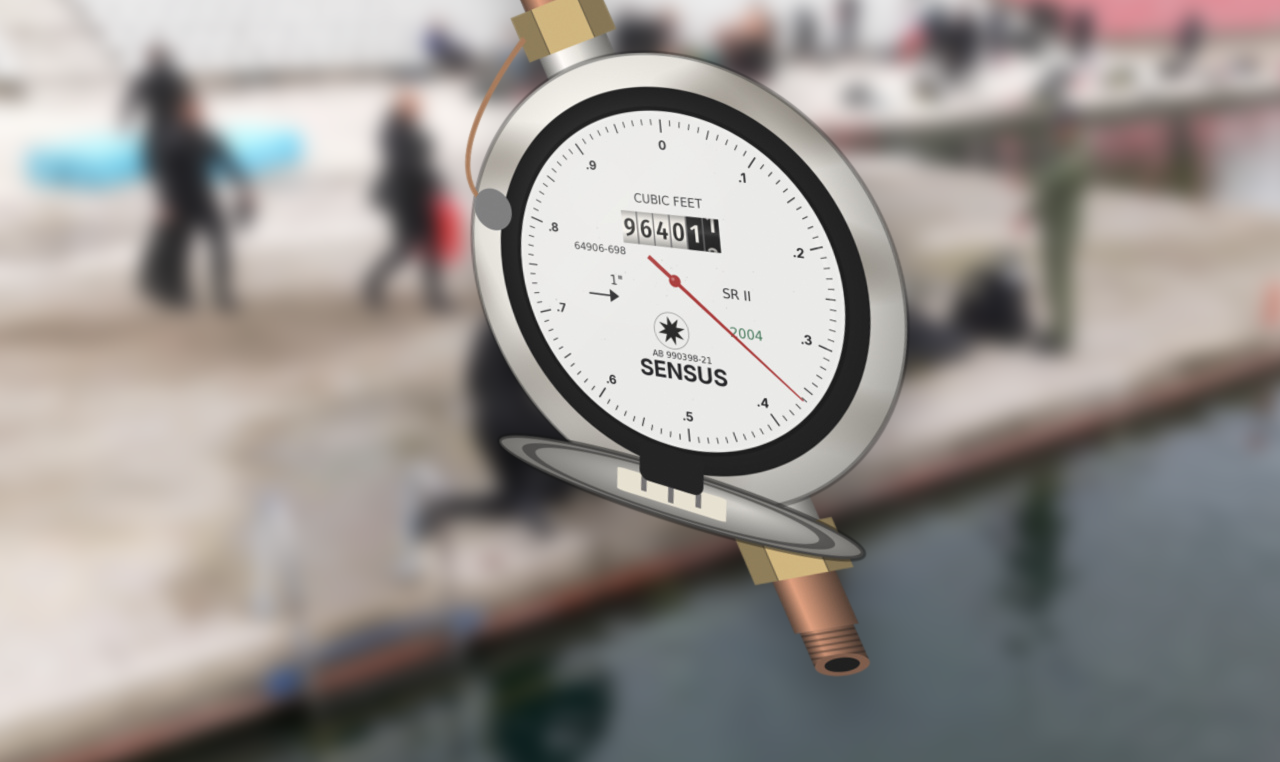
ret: 964011.36,ft³
